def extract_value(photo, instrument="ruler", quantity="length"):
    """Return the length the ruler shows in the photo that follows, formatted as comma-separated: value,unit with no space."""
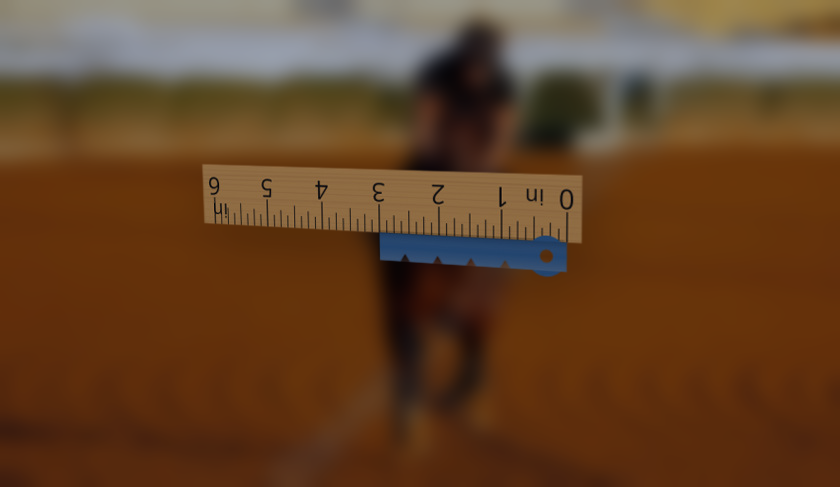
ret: 3,in
